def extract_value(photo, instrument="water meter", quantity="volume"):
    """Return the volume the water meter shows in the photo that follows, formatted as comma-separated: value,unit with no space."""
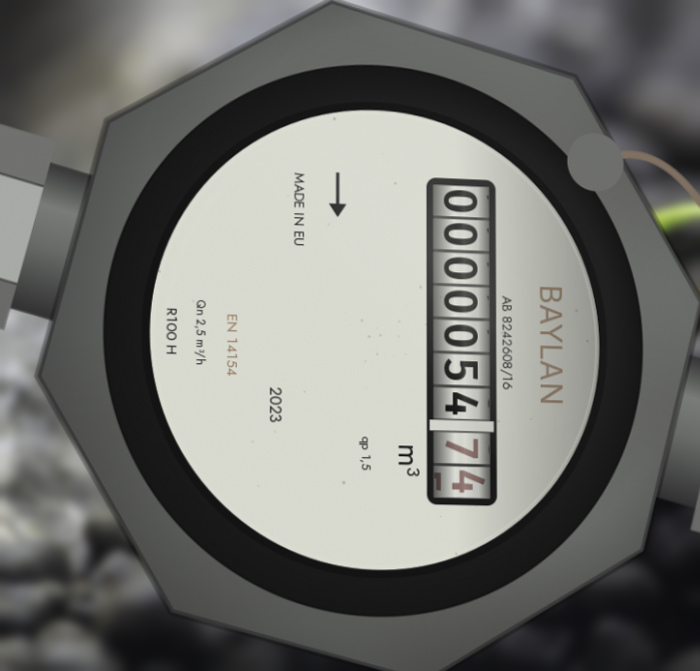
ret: 54.74,m³
